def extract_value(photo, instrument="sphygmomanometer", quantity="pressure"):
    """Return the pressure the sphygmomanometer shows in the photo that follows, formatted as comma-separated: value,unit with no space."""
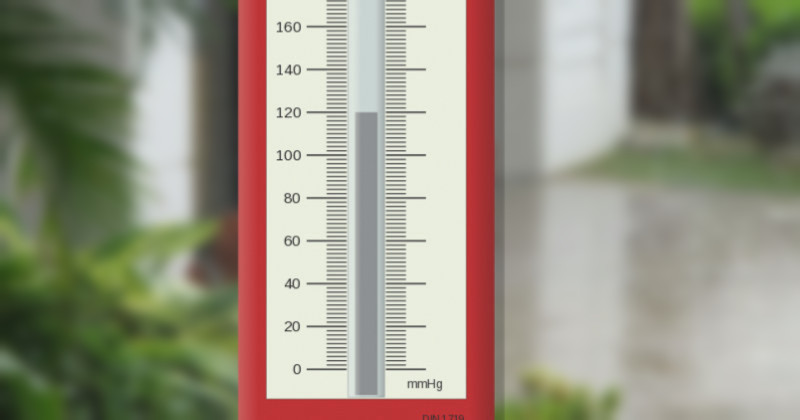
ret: 120,mmHg
